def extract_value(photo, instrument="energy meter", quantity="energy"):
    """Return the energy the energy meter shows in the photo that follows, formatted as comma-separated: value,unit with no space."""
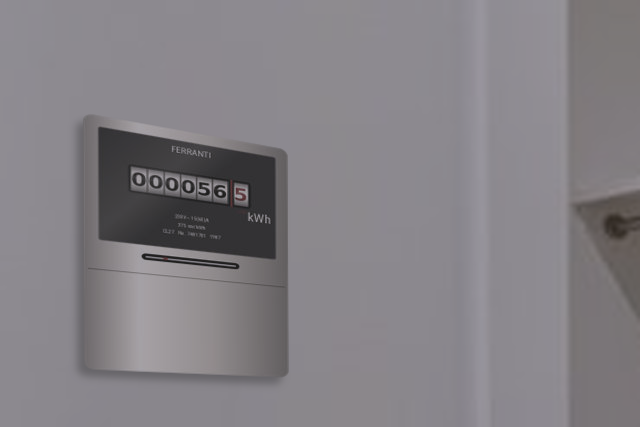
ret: 56.5,kWh
